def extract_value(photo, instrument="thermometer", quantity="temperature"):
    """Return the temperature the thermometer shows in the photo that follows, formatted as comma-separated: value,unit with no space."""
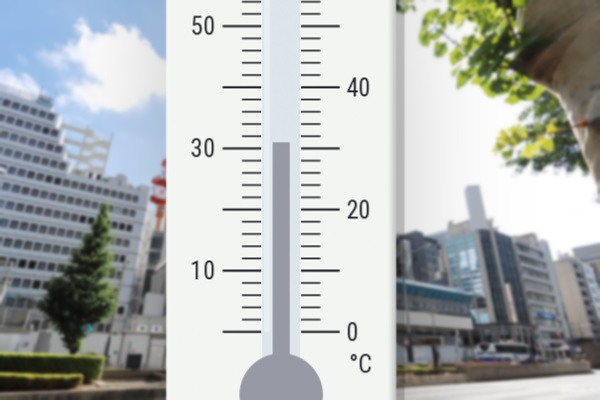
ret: 31,°C
